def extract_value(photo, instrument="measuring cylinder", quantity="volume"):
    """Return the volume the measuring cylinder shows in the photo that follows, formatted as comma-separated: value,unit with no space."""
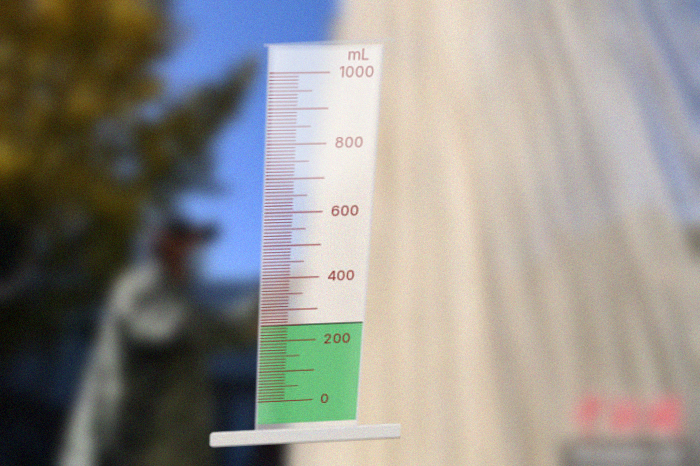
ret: 250,mL
